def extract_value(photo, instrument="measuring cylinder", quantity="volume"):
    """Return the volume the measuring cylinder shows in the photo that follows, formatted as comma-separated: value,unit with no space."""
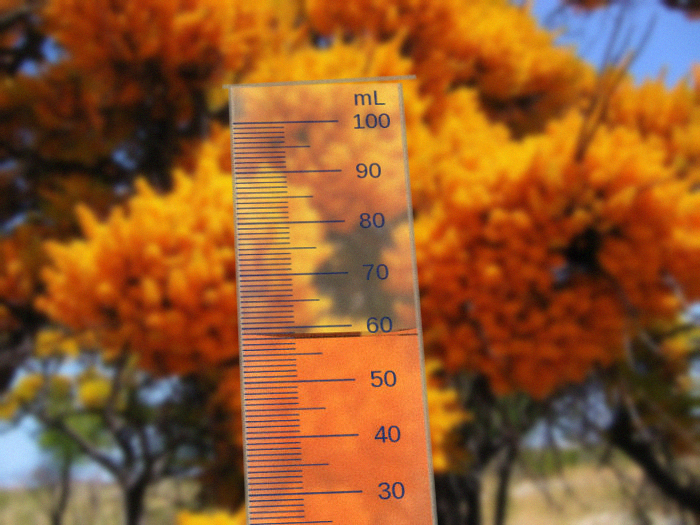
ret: 58,mL
